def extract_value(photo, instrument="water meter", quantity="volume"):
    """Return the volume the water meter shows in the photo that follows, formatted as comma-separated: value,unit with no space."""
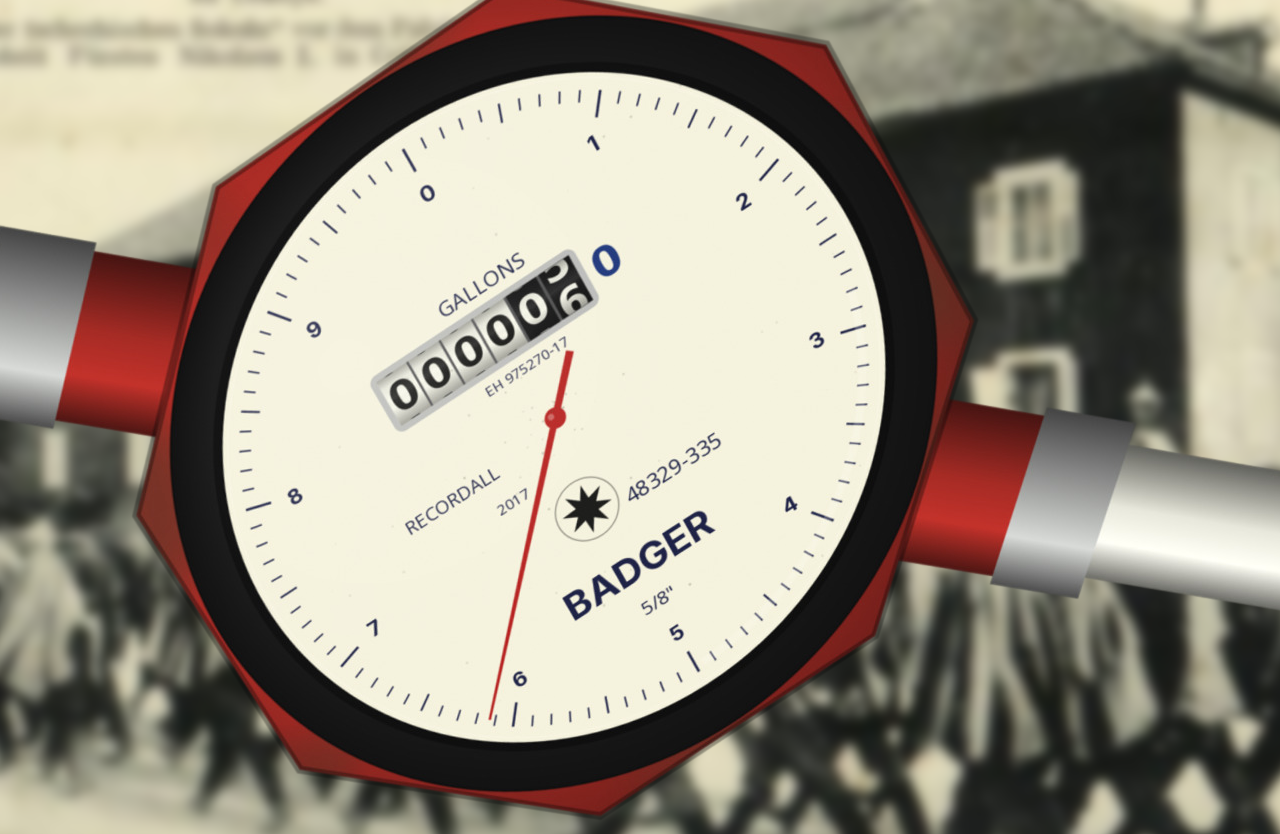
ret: 56.1,gal
